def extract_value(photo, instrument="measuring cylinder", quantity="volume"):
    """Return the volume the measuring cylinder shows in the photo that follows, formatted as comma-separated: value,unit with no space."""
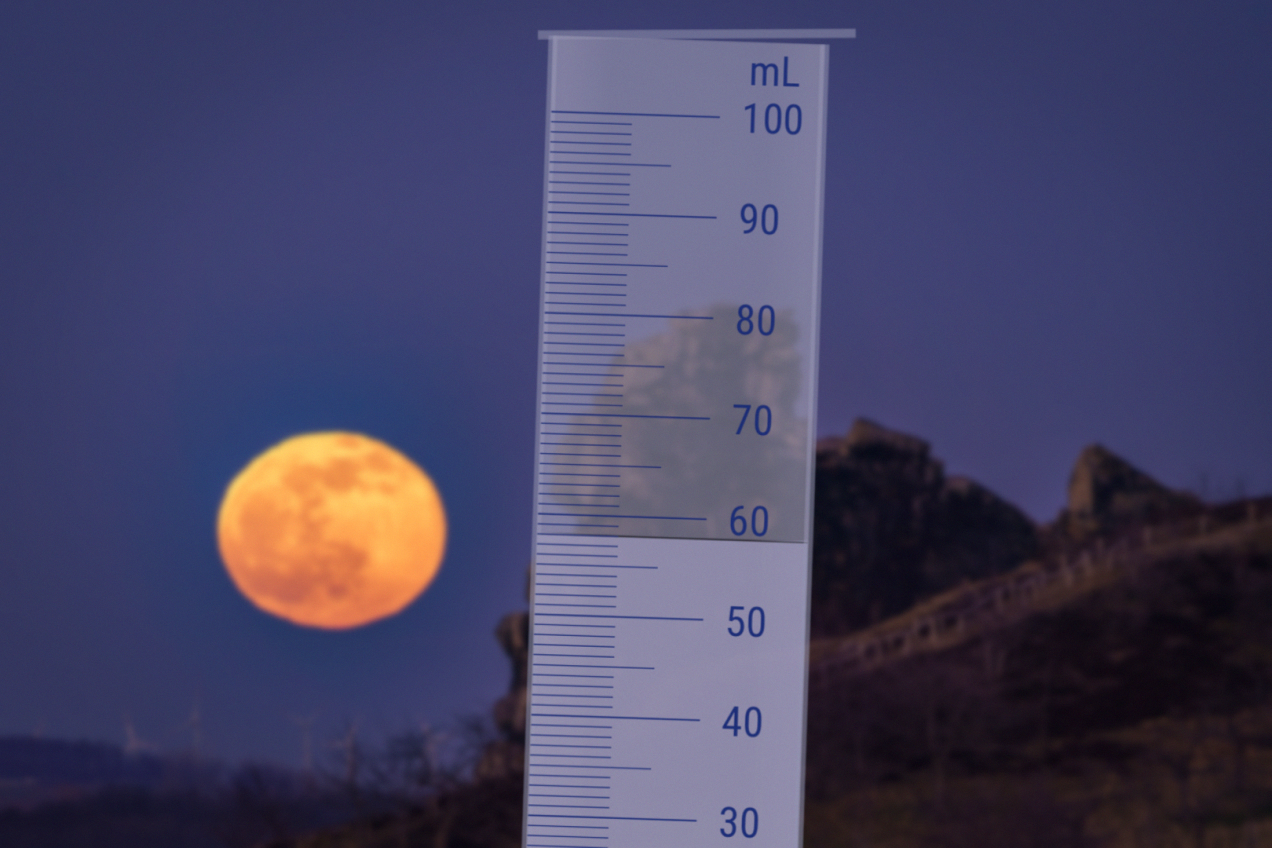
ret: 58,mL
